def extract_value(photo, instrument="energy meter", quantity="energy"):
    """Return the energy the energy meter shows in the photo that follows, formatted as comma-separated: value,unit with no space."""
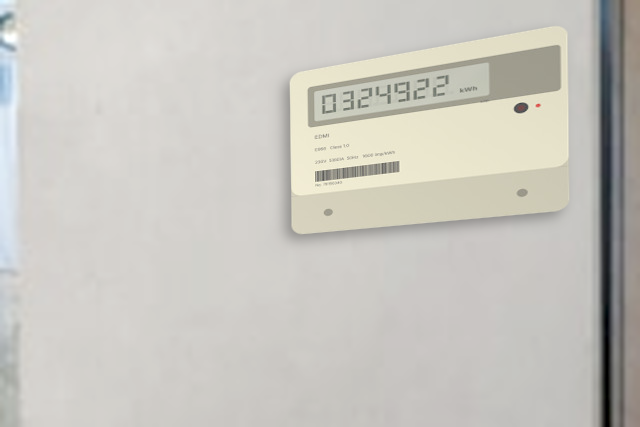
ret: 324922,kWh
